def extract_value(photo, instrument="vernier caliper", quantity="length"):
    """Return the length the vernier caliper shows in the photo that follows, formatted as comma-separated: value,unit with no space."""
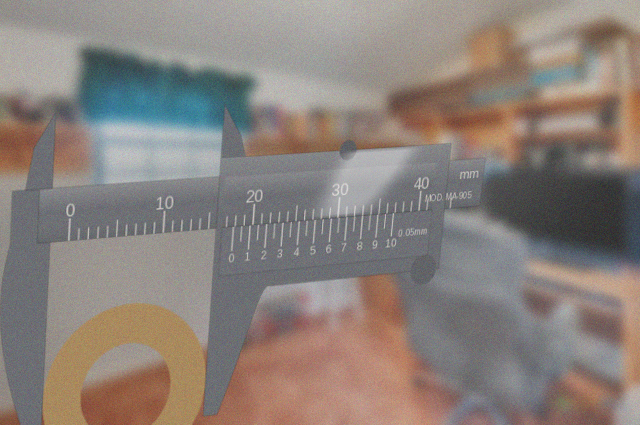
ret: 17.8,mm
